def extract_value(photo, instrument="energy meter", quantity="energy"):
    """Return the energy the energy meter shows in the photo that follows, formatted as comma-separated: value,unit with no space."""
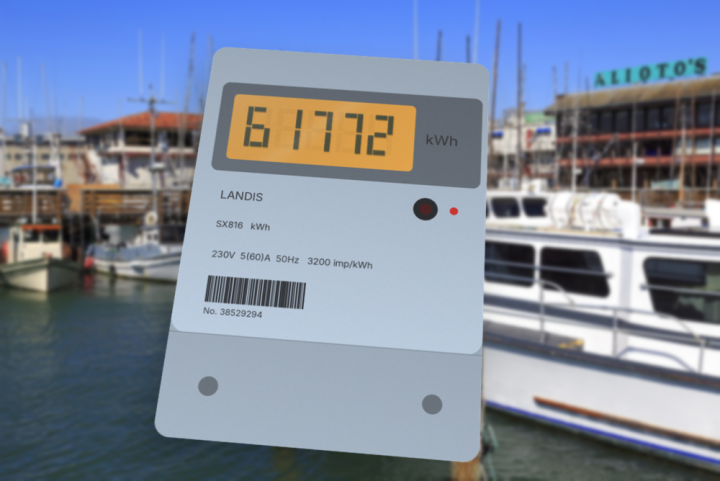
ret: 61772,kWh
